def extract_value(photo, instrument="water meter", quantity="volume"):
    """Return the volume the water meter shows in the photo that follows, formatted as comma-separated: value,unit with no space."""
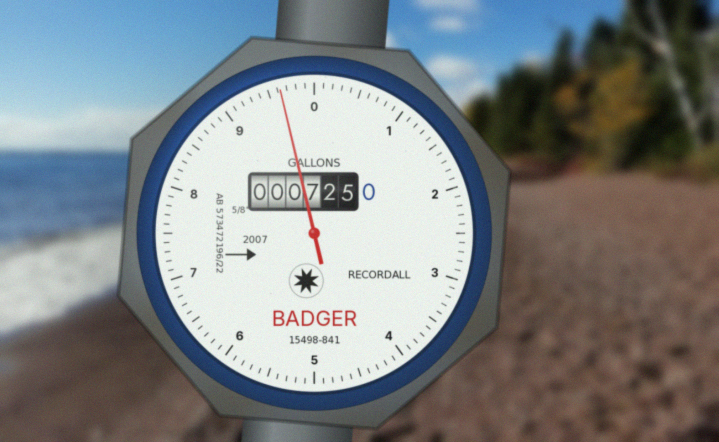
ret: 7249.6,gal
